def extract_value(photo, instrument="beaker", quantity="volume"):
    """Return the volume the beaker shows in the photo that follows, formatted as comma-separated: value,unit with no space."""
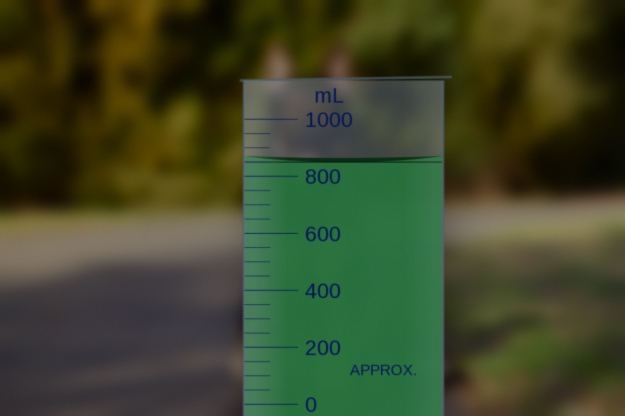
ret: 850,mL
